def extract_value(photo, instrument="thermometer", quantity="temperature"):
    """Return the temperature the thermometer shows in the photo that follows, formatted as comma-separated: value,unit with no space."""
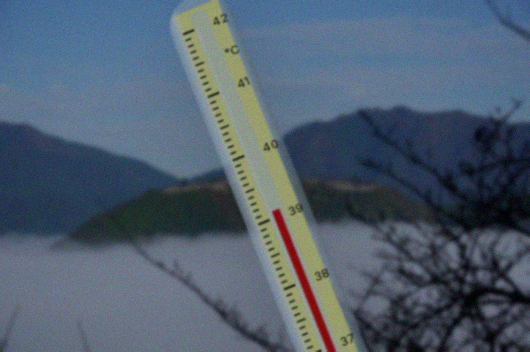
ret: 39.1,°C
